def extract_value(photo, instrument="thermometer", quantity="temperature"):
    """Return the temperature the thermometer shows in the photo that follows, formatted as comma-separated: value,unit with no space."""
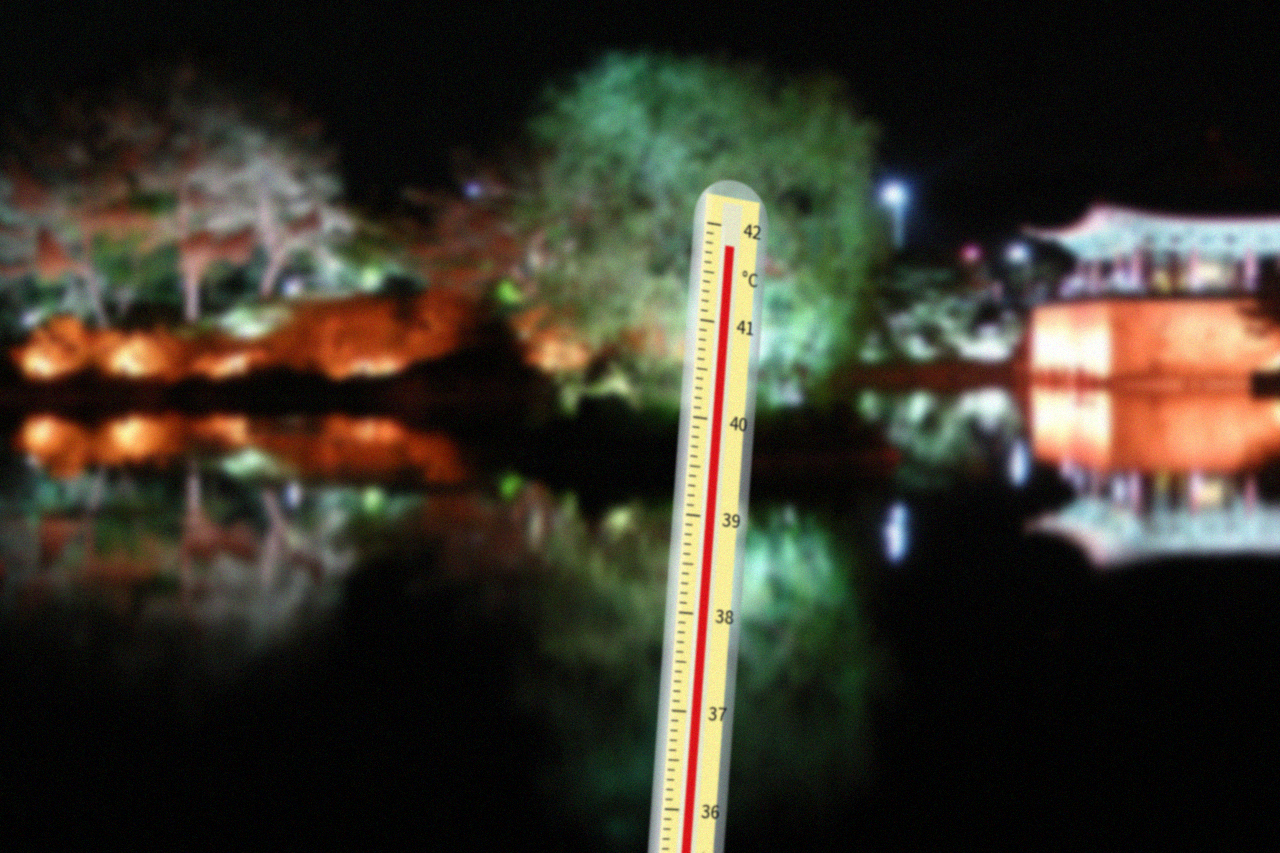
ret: 41.8,°C
